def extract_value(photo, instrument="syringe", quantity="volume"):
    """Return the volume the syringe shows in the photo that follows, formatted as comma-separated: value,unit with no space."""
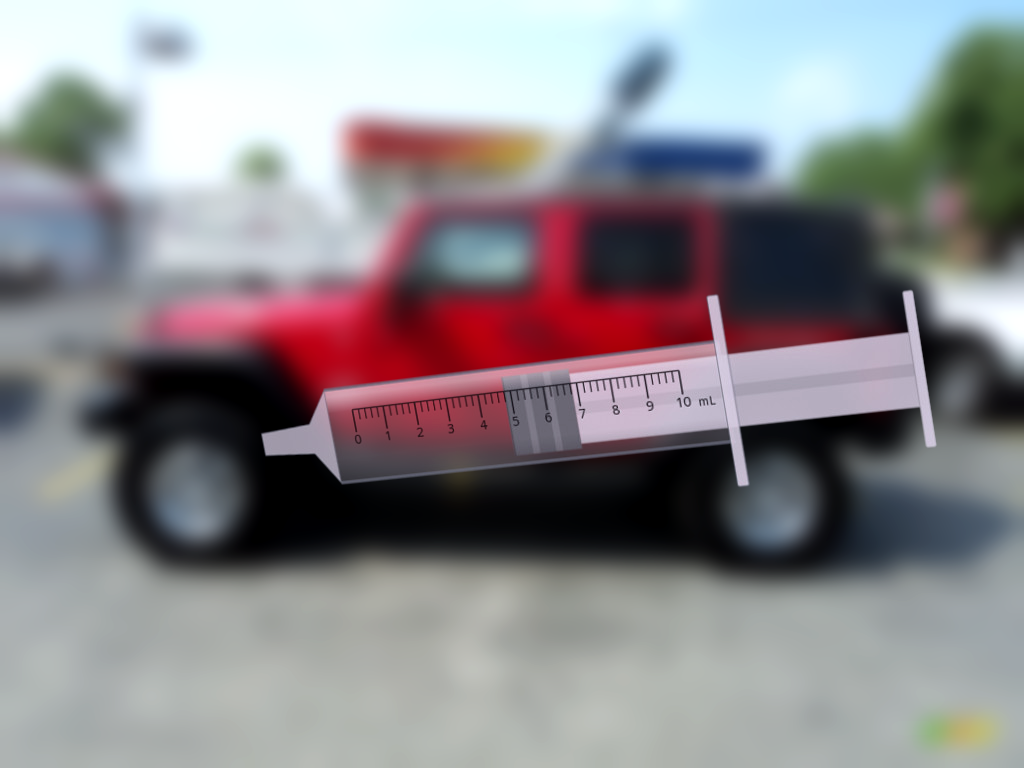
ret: 4.8,mL
